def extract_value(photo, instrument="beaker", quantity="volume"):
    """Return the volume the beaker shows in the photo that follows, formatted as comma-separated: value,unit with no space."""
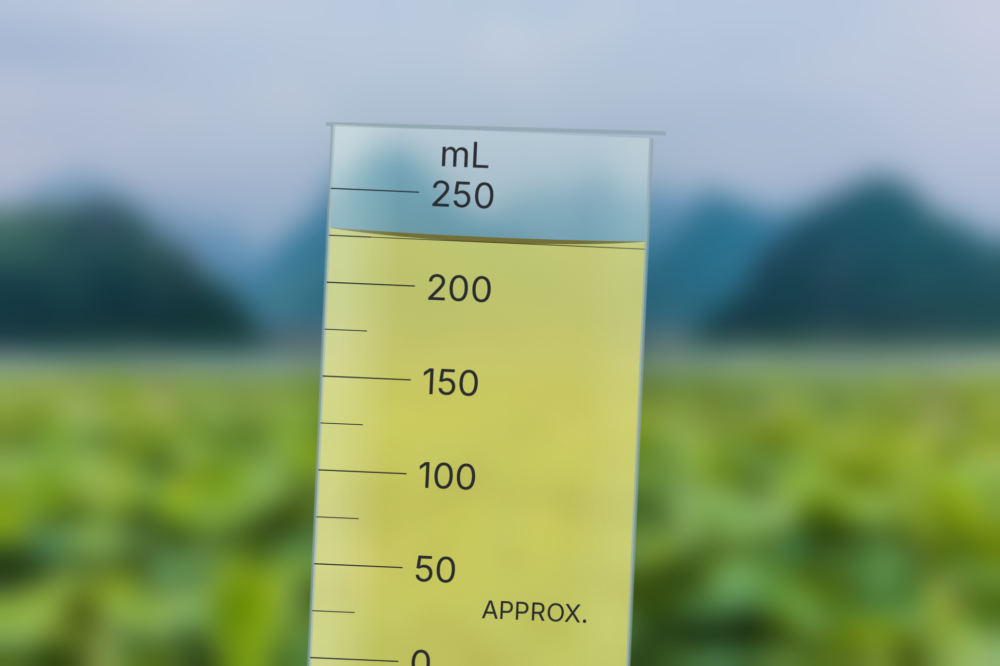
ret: 225,mL
